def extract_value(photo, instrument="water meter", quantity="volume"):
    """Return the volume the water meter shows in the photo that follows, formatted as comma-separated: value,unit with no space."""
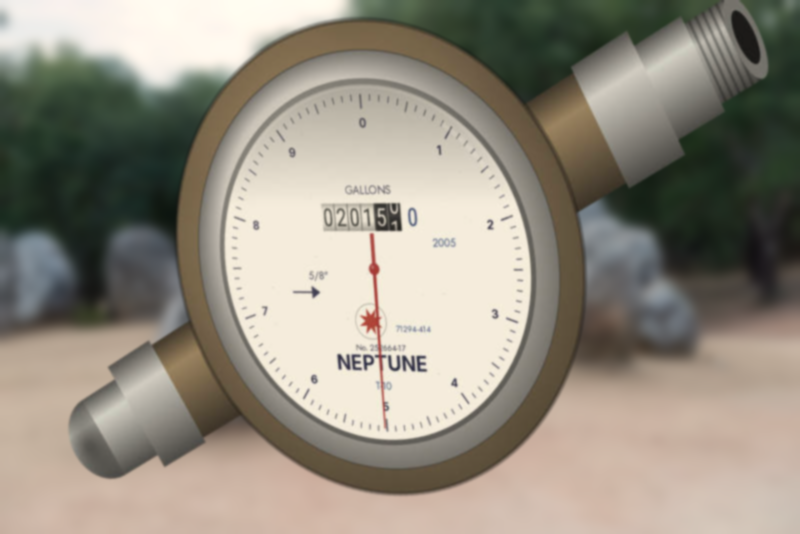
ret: 201505.0,gal
